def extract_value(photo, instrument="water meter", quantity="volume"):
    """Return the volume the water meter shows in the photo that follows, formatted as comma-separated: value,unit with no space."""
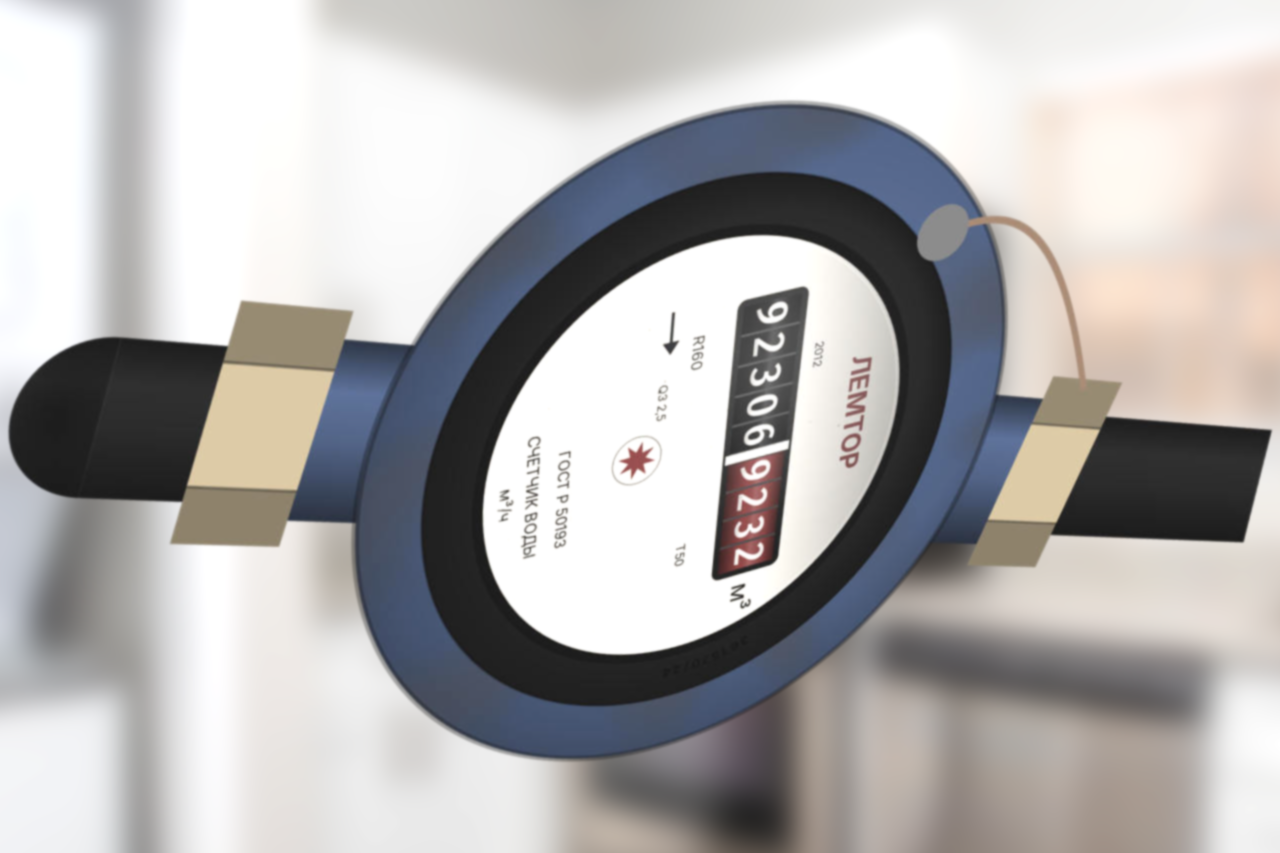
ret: 92306.9232,m³
